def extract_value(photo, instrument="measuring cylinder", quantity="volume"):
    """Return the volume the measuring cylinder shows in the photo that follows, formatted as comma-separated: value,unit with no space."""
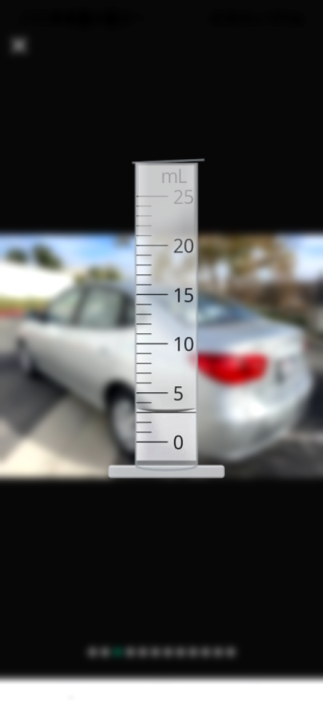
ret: 3,mL
